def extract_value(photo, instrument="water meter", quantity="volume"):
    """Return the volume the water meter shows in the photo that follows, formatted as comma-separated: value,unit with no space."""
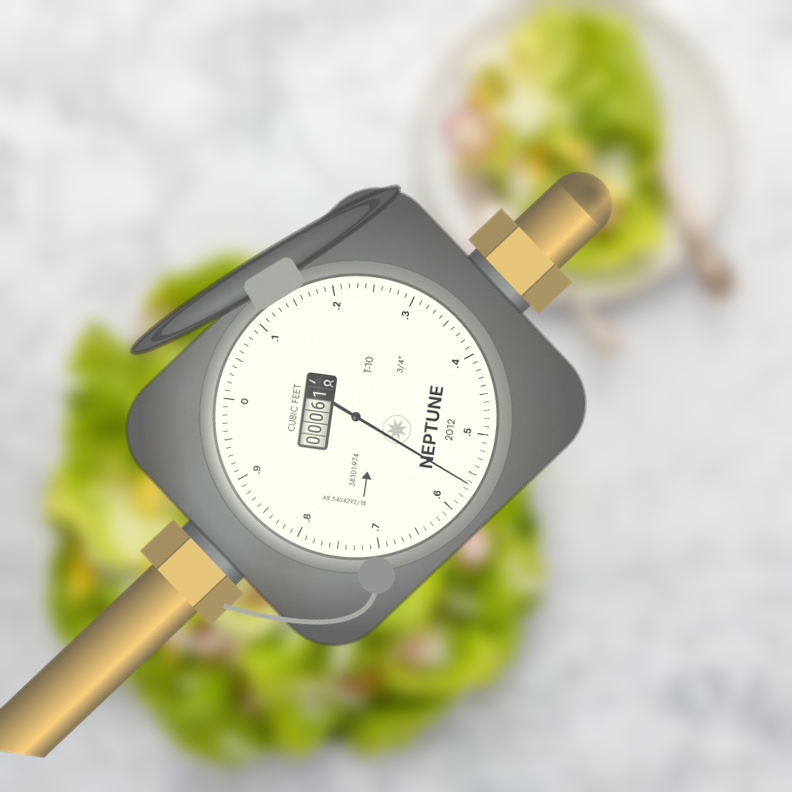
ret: 617.56,ft³
